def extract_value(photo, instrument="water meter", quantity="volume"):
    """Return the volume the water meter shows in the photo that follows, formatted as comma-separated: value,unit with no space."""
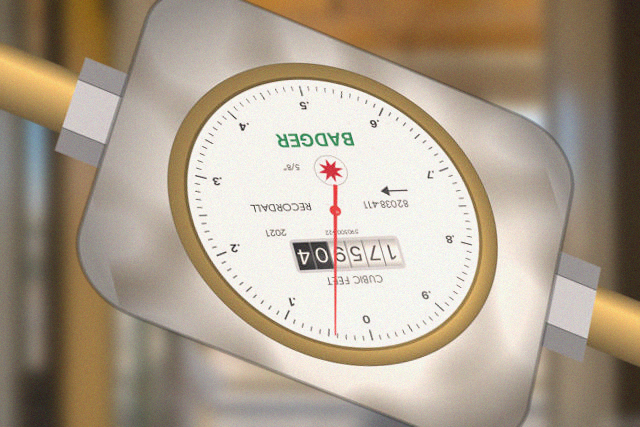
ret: 175904.04,ft³
